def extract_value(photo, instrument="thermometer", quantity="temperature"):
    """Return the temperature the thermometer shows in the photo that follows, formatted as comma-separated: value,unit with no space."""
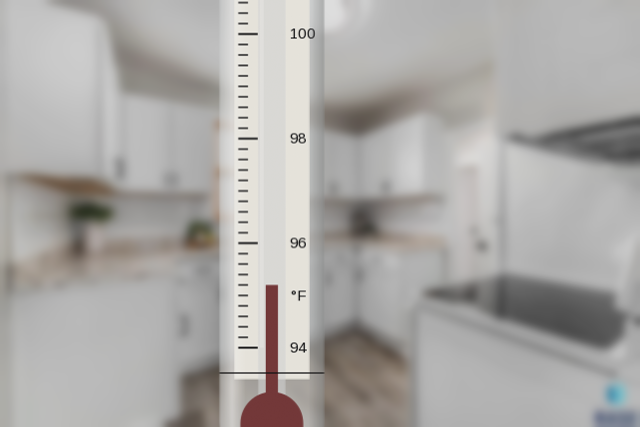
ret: 95.2,°F
